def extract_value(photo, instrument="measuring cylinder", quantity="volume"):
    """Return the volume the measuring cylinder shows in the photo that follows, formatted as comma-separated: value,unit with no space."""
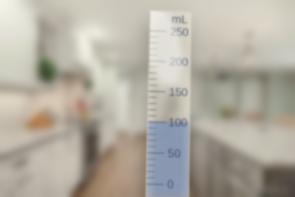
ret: 100,mL
